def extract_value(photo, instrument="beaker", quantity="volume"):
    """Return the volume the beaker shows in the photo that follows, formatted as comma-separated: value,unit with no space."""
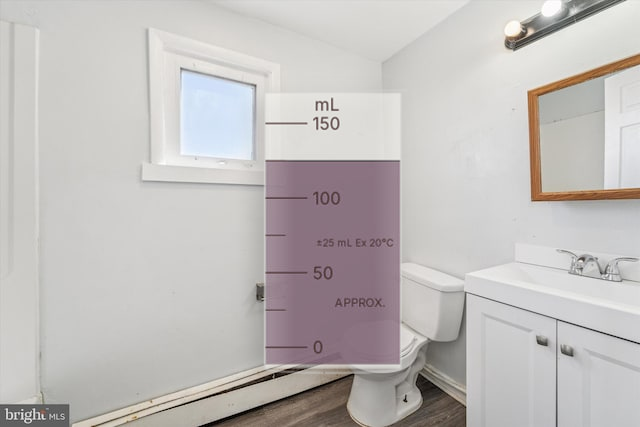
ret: 125,mL
